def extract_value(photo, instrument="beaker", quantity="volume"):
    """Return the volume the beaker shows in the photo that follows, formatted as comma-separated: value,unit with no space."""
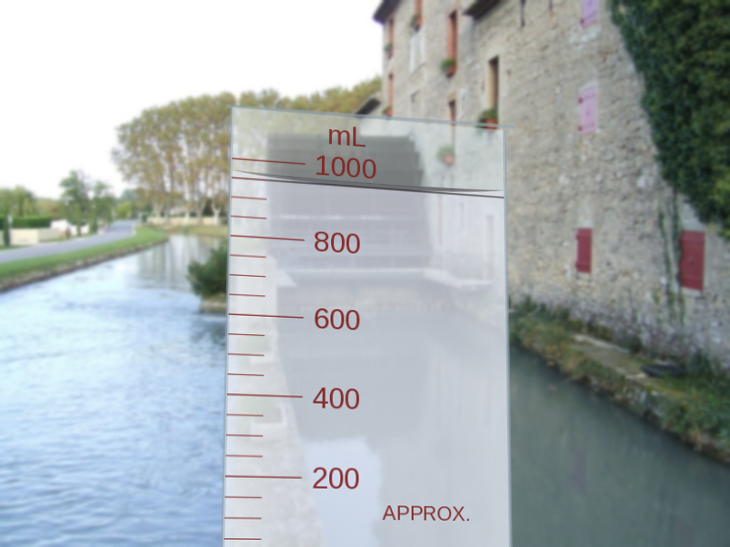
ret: 950,mL
